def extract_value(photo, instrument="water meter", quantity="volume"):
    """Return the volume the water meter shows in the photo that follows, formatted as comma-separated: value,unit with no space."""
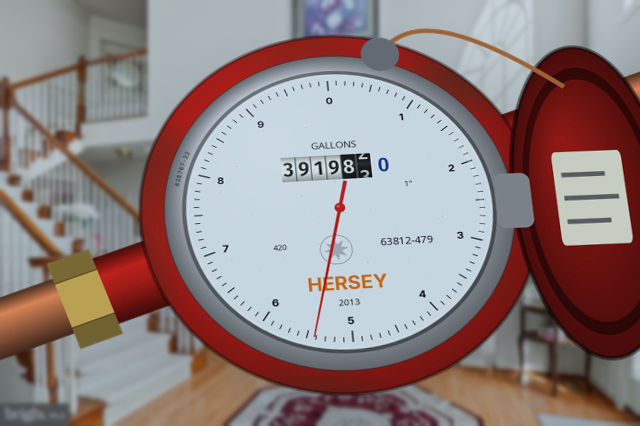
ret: 3919825.4,gal
